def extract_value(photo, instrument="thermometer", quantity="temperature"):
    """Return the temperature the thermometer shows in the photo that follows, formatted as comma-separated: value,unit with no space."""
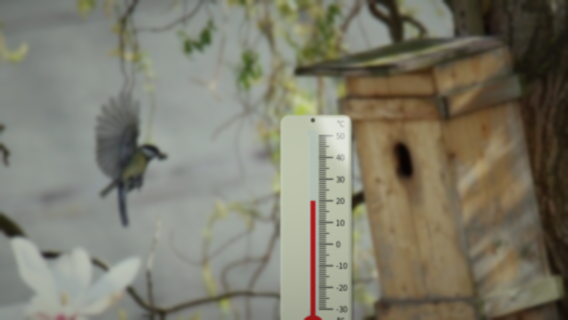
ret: 20,°C
